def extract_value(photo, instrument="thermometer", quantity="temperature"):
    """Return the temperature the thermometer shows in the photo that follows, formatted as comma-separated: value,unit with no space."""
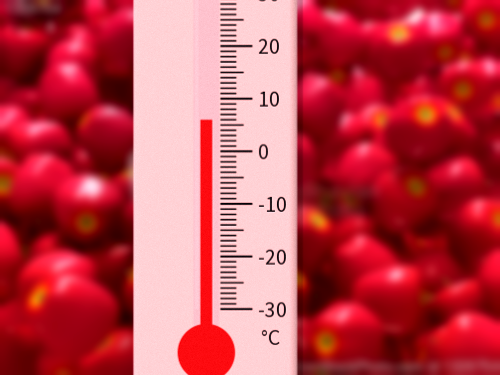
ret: 6,°C
